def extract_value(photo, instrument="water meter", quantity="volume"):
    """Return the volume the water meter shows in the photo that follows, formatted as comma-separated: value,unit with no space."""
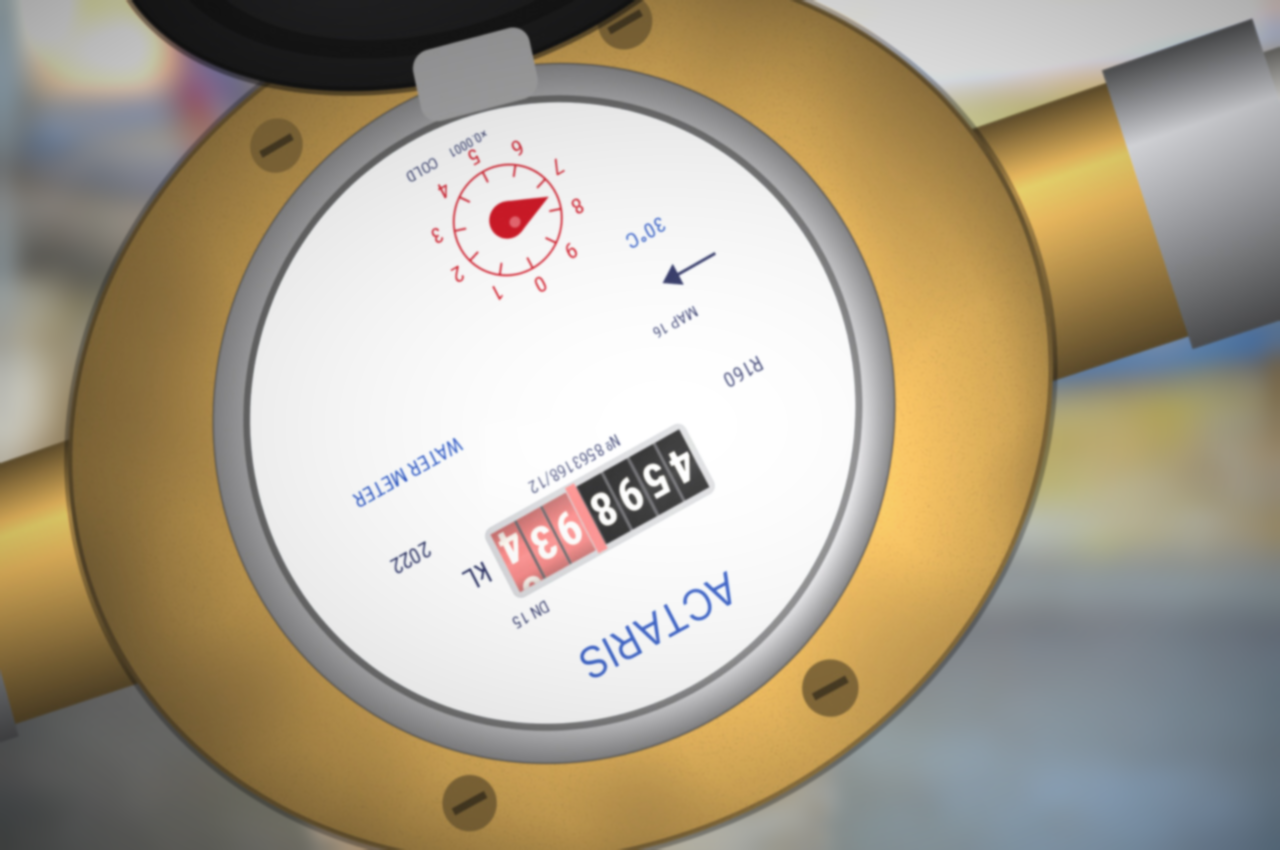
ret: 4598.9337,kL
